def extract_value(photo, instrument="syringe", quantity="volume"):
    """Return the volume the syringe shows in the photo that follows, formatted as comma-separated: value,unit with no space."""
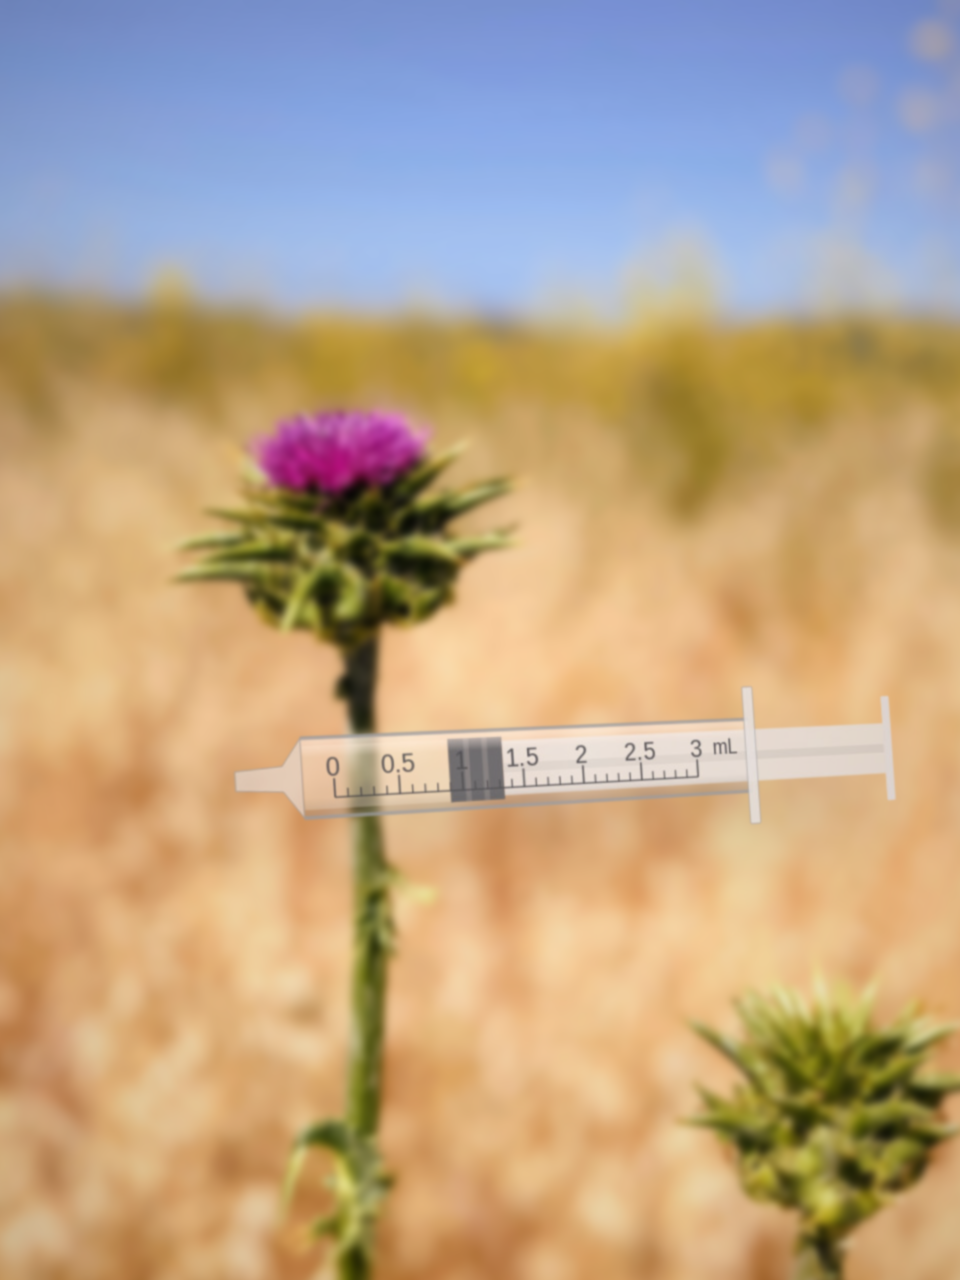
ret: 0.9,mL
